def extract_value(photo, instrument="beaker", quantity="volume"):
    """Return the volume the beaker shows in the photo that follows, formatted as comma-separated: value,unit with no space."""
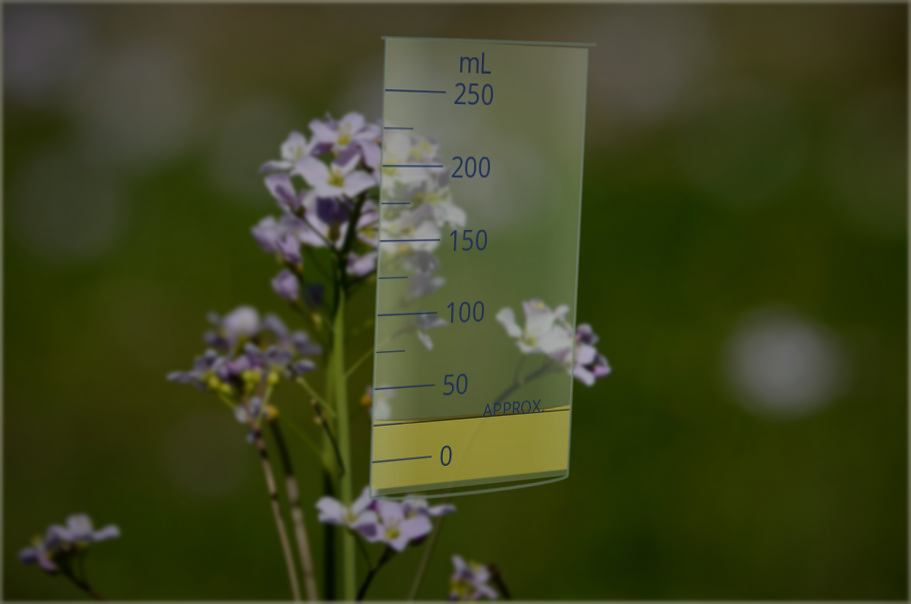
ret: 25,mL
